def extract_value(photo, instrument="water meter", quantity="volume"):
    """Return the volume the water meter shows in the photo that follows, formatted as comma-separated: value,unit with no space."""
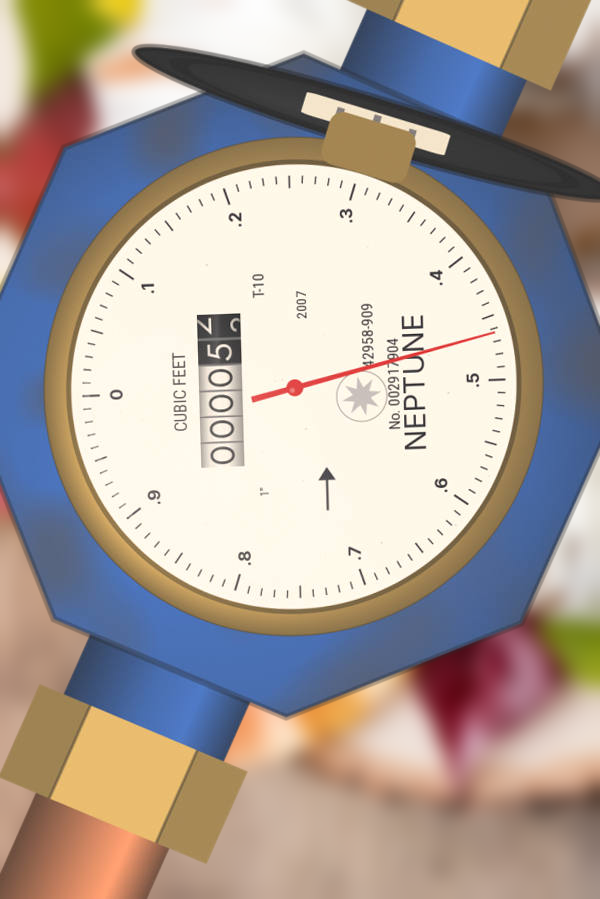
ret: 52.46,ft³
